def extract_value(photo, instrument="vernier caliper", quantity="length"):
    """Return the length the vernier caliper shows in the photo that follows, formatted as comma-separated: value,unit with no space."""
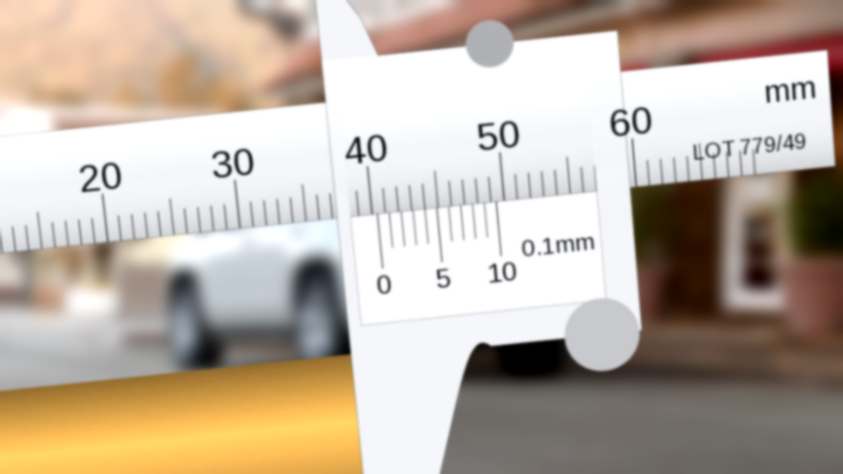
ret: 40.4,mm
